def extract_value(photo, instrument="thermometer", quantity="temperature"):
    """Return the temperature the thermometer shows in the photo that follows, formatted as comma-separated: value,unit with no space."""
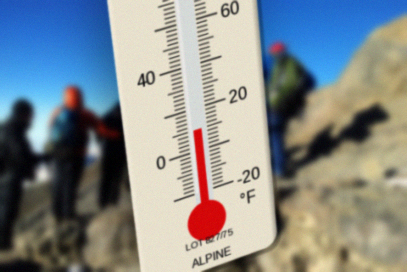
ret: 10,°F
